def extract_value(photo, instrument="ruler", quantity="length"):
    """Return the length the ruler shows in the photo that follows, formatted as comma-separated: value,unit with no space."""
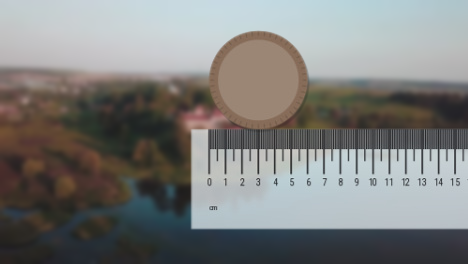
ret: 6,cm
